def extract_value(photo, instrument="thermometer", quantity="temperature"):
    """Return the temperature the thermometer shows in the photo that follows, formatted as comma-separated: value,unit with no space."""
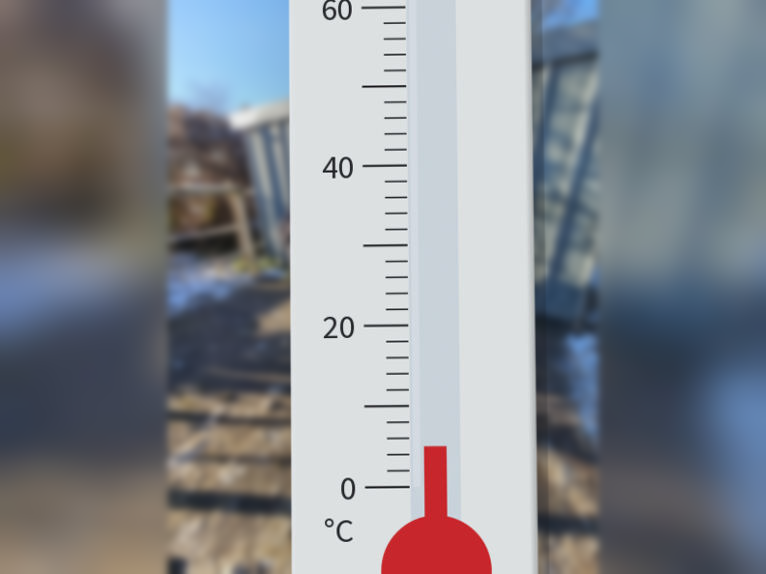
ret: 5,°C
